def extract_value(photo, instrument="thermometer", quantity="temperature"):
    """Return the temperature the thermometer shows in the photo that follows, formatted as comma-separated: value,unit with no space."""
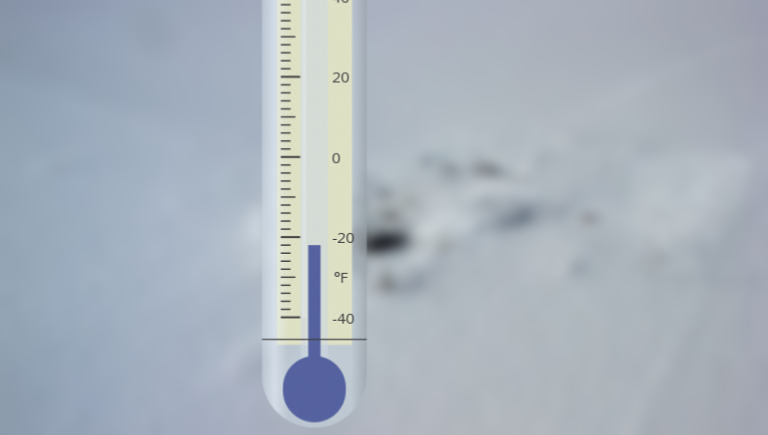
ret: -22,°F
